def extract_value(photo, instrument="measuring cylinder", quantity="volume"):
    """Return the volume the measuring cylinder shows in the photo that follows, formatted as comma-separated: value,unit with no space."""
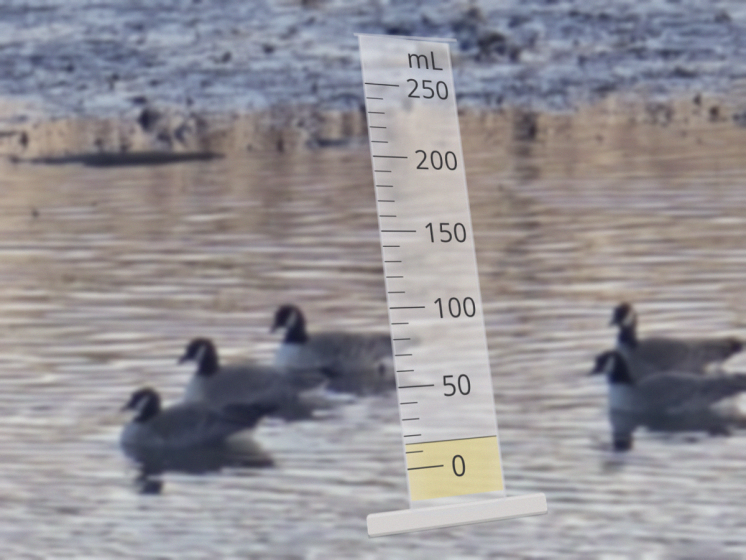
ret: 15,mL
